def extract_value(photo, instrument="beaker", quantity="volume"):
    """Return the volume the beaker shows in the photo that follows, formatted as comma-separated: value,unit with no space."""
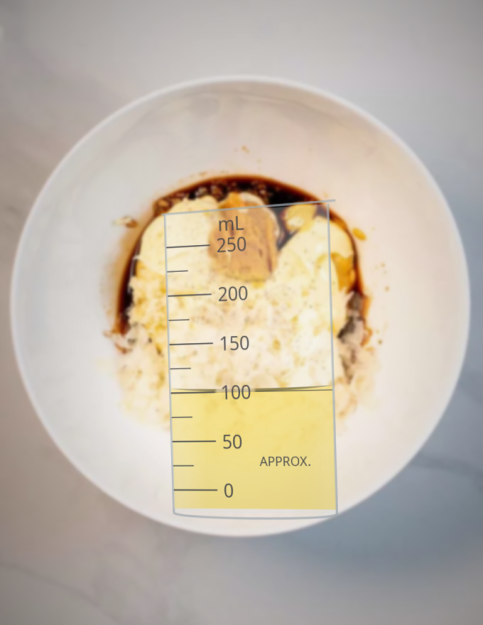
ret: 100,mL
